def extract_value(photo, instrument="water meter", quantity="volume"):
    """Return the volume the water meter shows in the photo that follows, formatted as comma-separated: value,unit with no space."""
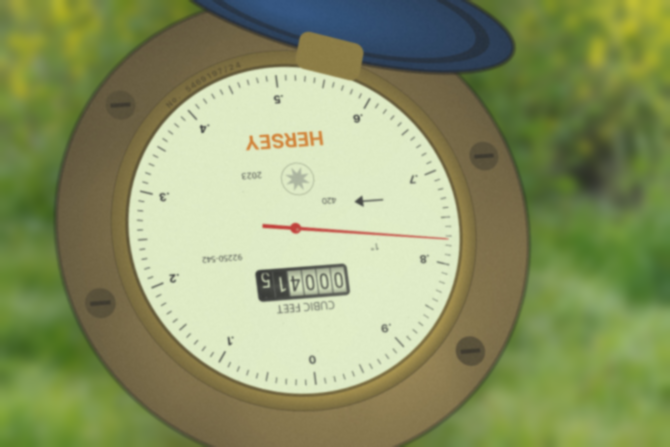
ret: 414.77,ft³
